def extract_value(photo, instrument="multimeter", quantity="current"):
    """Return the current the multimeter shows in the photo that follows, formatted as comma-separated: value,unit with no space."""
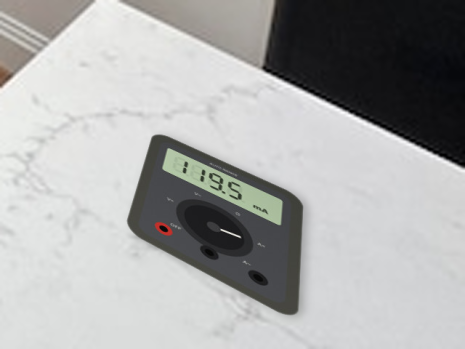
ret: 119.5,mA
